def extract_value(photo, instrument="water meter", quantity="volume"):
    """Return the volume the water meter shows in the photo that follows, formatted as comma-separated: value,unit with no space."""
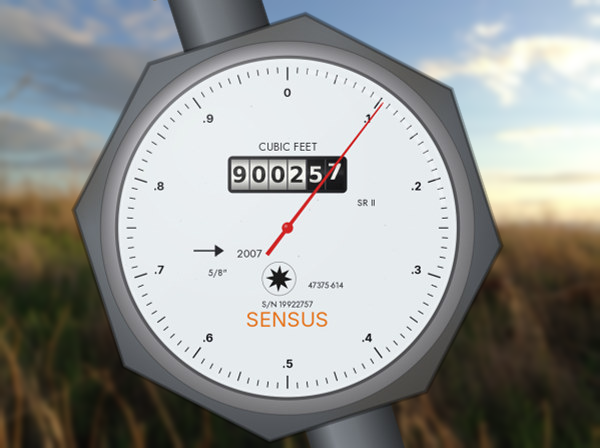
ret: 900257.10,ft³
